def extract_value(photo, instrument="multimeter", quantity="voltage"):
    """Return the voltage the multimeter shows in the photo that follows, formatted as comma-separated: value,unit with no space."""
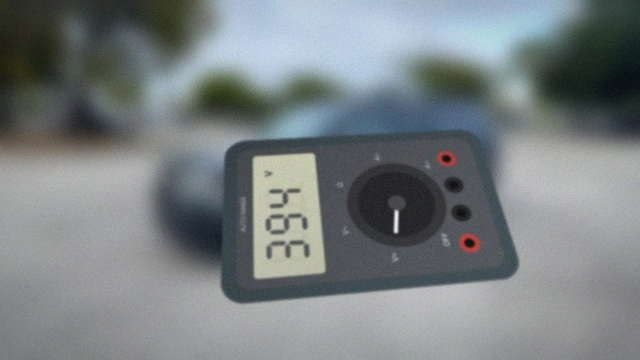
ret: 394,V
